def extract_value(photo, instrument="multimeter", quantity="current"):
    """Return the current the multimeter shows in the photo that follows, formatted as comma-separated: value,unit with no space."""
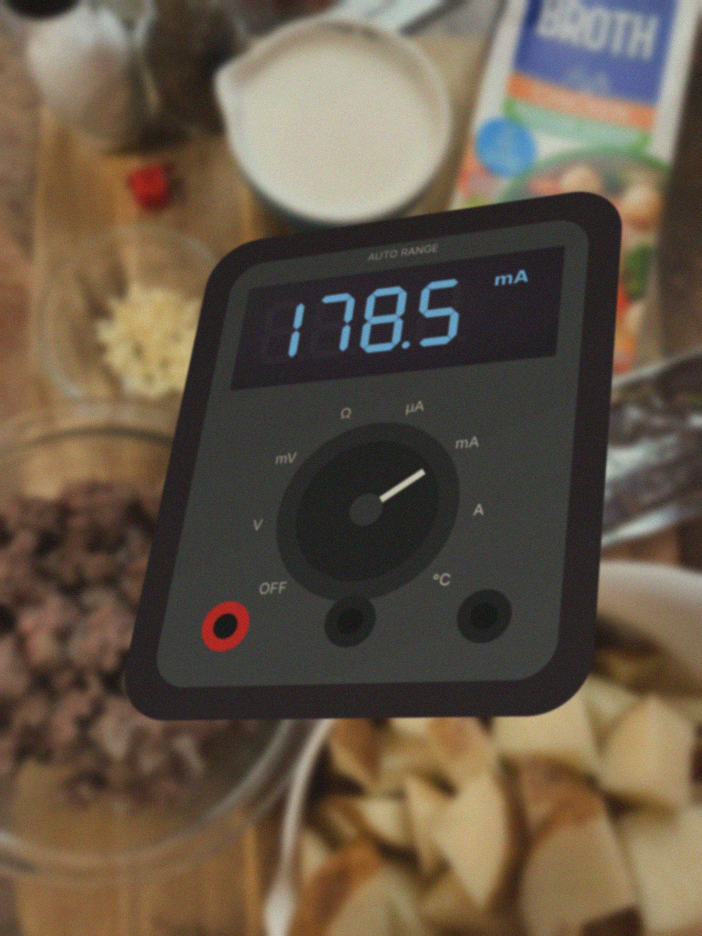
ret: 178.5,mA
